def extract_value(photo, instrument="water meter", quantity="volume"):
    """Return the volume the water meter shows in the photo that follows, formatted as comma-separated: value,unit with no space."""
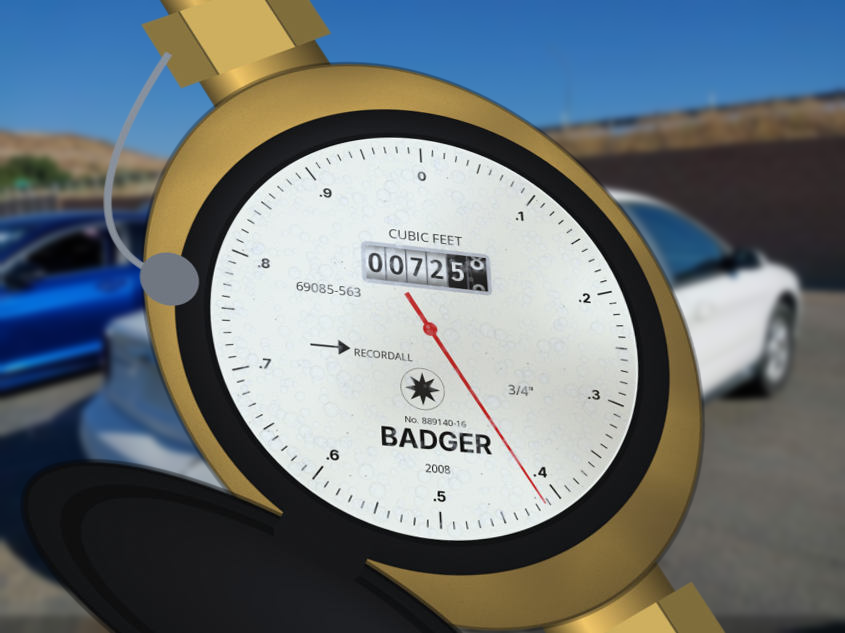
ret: 7258.41,ft³
